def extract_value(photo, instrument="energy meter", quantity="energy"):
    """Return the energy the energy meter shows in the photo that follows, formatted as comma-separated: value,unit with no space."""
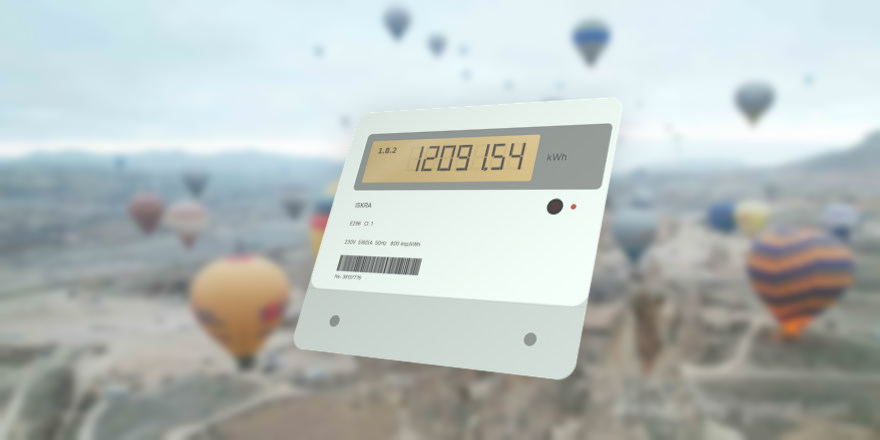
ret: 12091.54,kWh
